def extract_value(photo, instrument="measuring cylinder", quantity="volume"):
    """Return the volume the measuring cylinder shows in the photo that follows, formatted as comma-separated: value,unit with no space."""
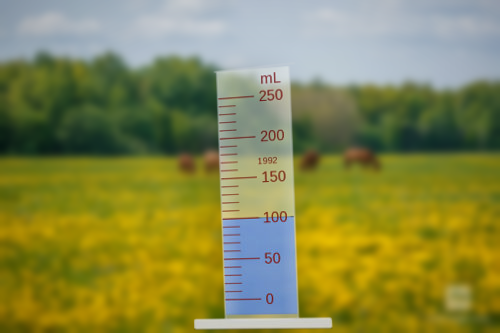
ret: 100,mL
